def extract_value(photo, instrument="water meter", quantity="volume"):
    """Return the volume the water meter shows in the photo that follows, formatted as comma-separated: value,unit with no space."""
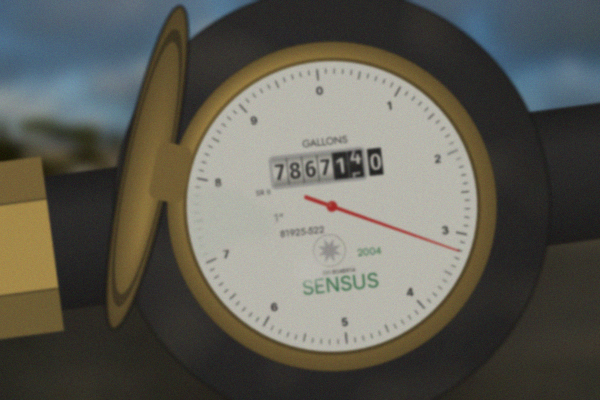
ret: 7867143.2,gal
